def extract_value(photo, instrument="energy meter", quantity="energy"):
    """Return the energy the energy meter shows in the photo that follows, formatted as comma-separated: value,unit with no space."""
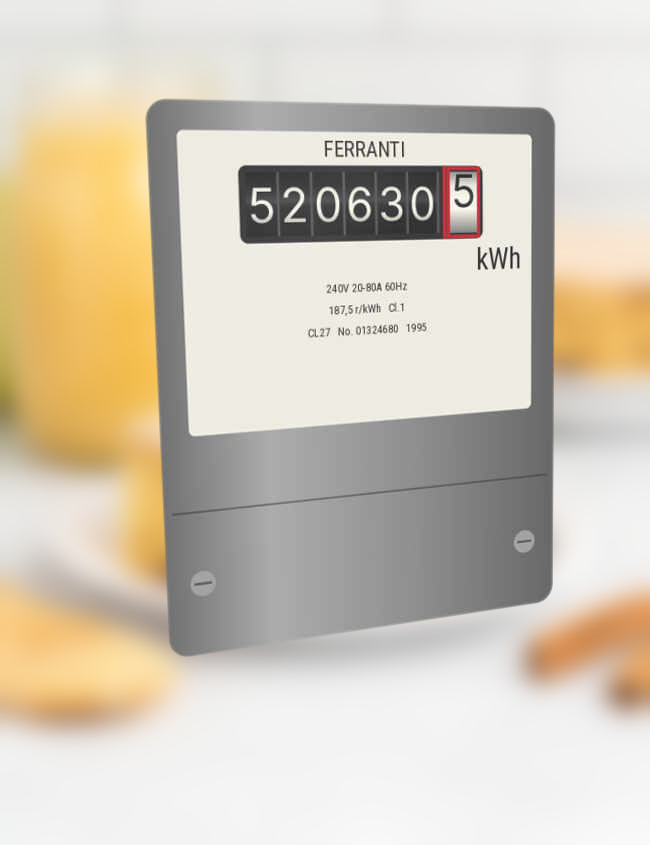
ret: 520630.5,kWh
